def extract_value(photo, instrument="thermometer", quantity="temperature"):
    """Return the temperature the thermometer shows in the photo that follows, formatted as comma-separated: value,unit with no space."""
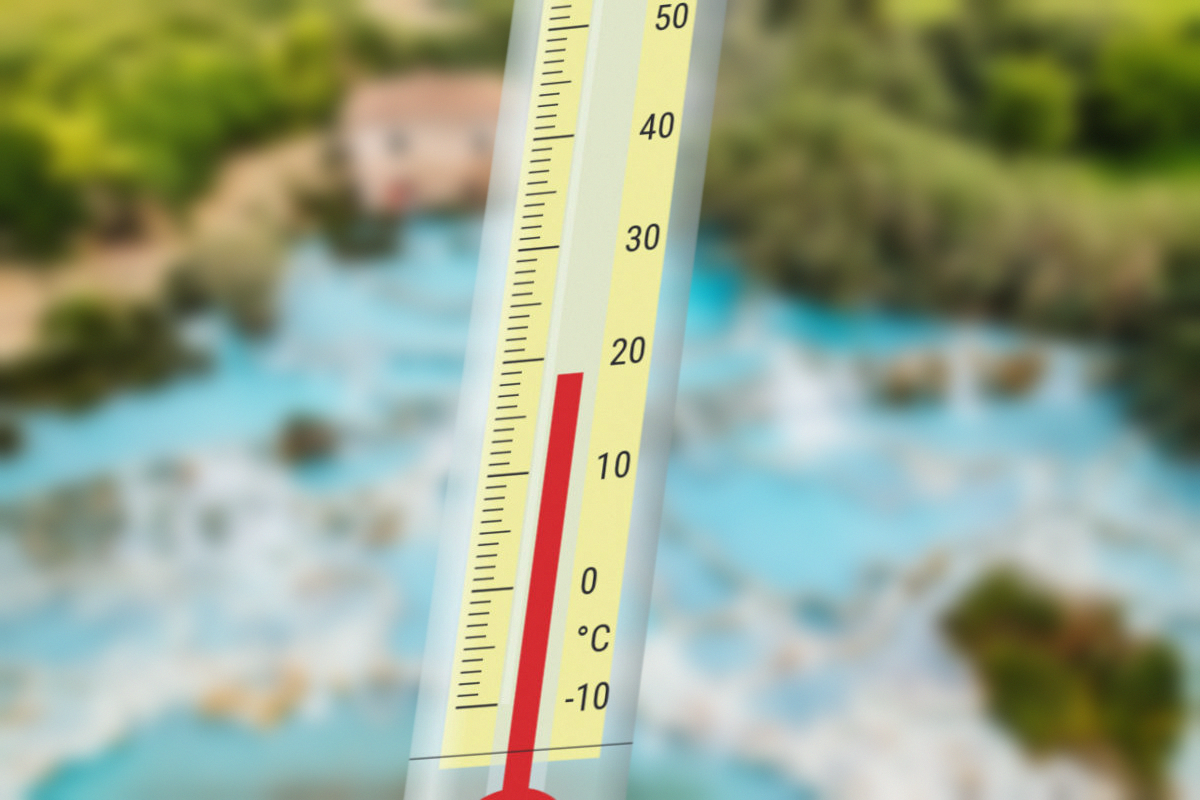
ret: 18.5,°C
